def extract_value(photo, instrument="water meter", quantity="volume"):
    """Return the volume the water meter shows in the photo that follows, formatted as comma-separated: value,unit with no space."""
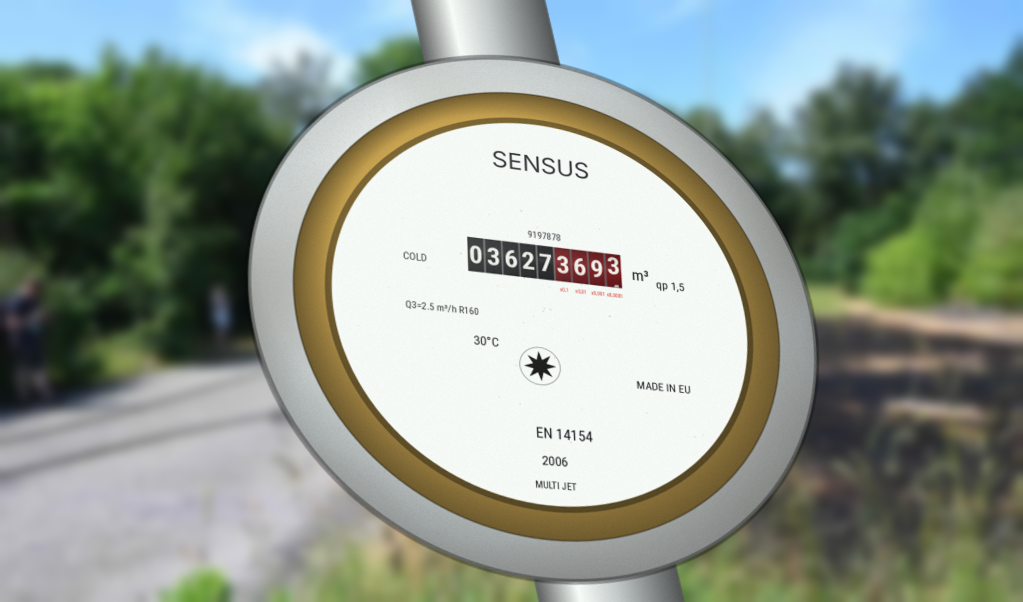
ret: 3627.3693,m³
